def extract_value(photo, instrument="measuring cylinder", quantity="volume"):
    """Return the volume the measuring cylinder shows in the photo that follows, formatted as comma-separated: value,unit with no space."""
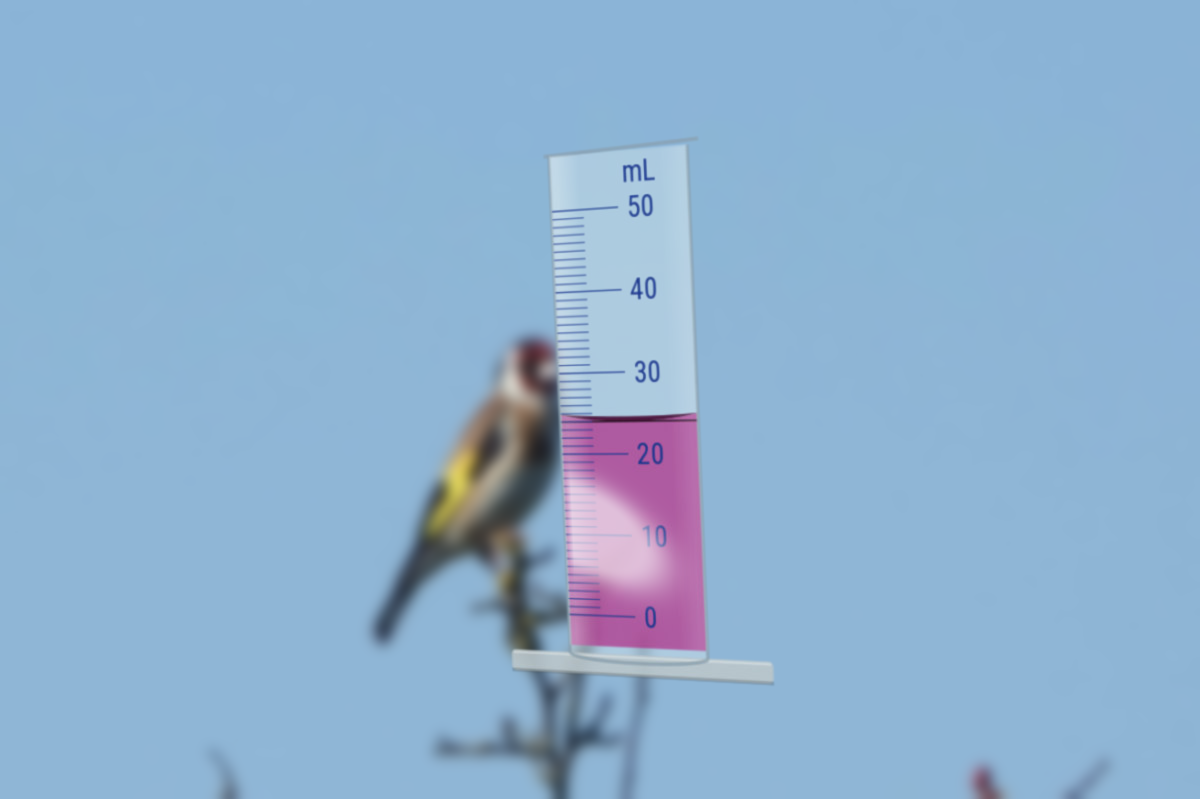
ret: 24,mL
